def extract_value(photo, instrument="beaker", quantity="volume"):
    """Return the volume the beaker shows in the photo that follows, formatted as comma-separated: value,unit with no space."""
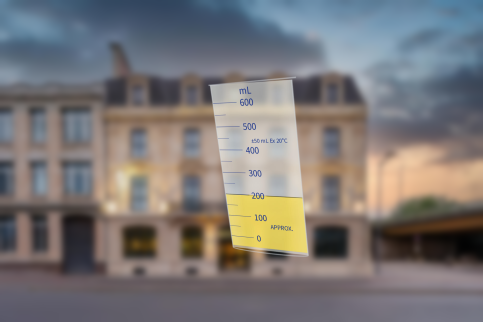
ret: 200,mL
